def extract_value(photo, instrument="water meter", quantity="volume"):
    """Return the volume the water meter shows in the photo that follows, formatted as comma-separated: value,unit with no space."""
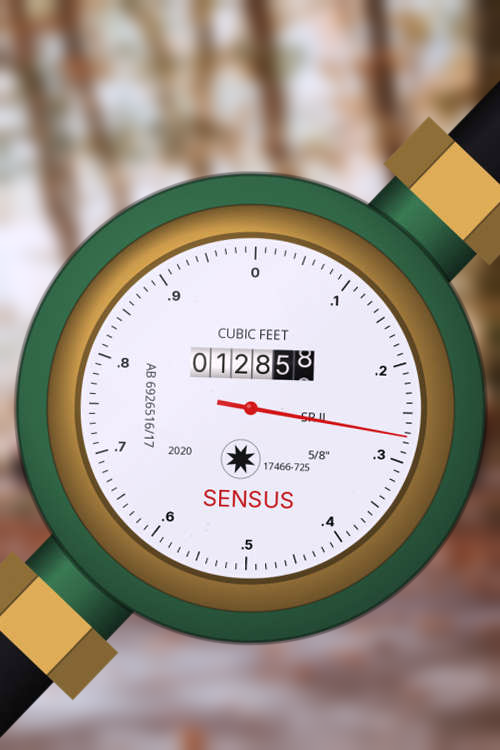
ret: 12858.27,ft³
